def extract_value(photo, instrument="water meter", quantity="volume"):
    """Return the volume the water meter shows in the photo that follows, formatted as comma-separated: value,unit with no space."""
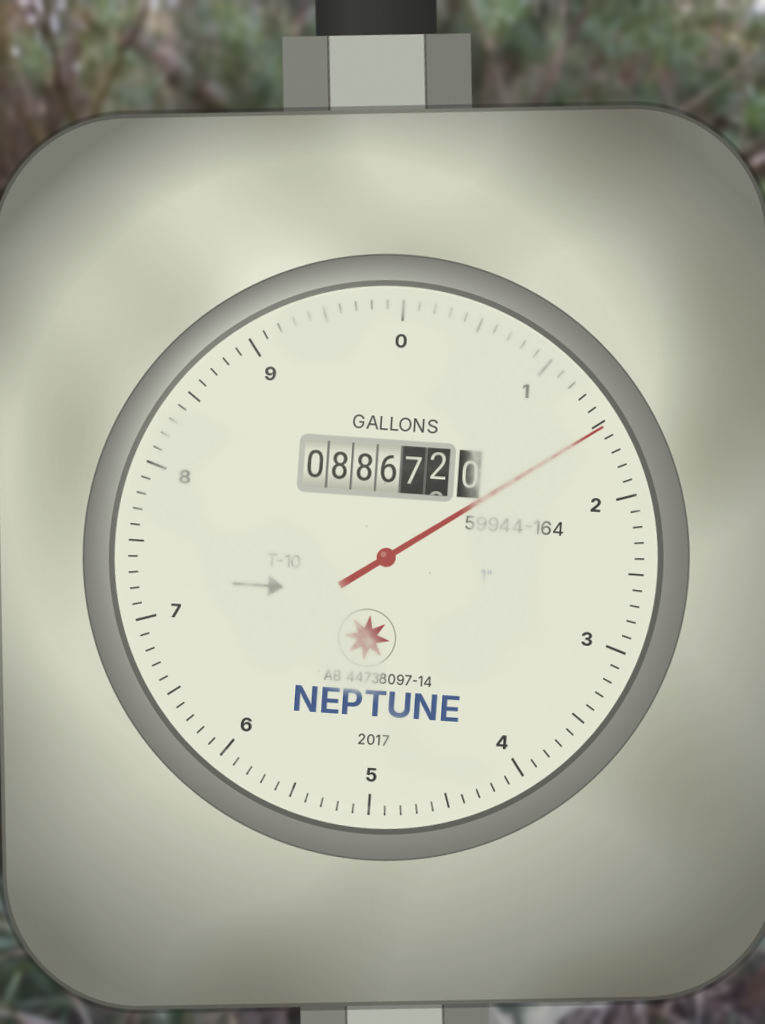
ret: 886721.5,gal
